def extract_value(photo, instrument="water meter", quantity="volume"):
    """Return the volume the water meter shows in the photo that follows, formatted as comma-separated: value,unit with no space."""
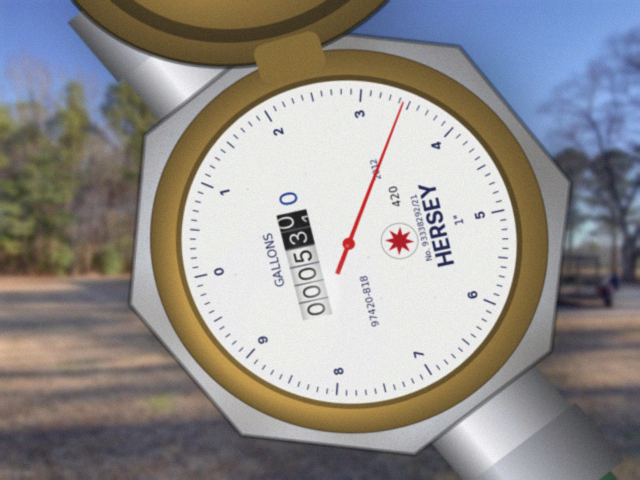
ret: 5303.4,gal
